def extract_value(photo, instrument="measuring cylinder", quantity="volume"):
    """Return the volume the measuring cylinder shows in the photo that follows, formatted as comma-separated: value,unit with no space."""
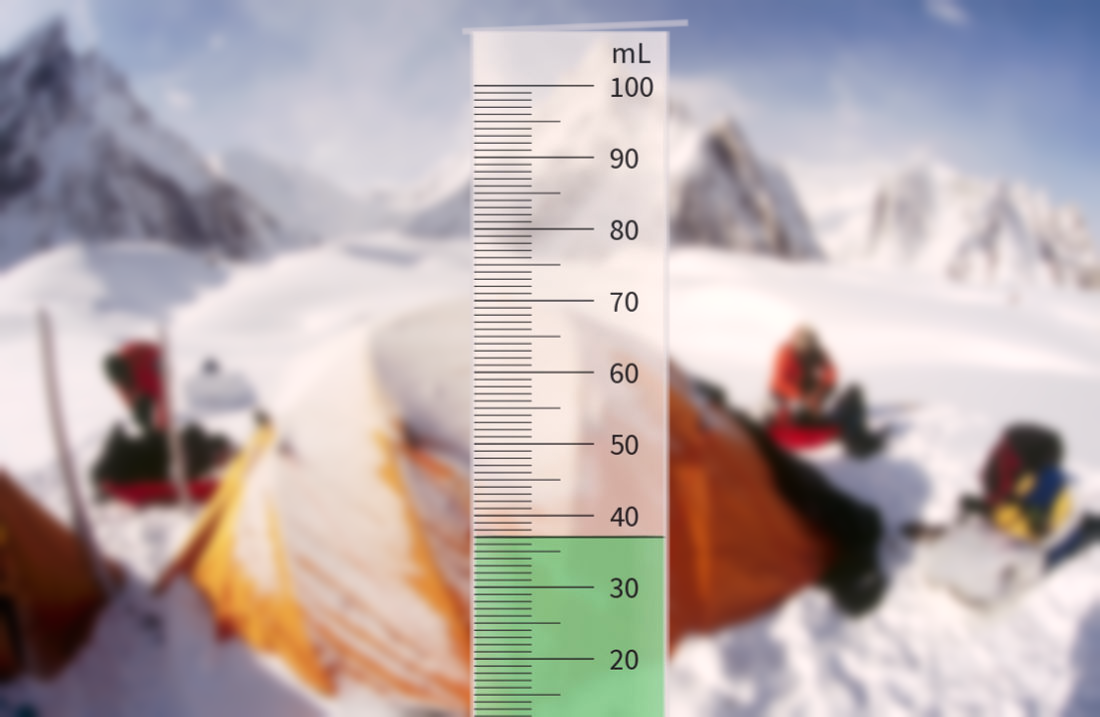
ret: 37,mL
